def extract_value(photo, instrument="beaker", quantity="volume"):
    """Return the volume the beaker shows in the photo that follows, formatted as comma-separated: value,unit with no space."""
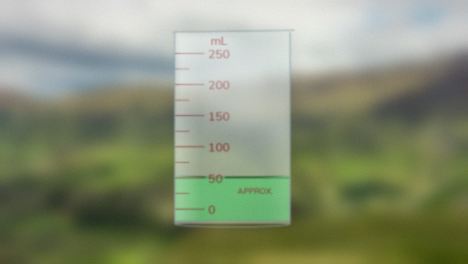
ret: 50,mL
